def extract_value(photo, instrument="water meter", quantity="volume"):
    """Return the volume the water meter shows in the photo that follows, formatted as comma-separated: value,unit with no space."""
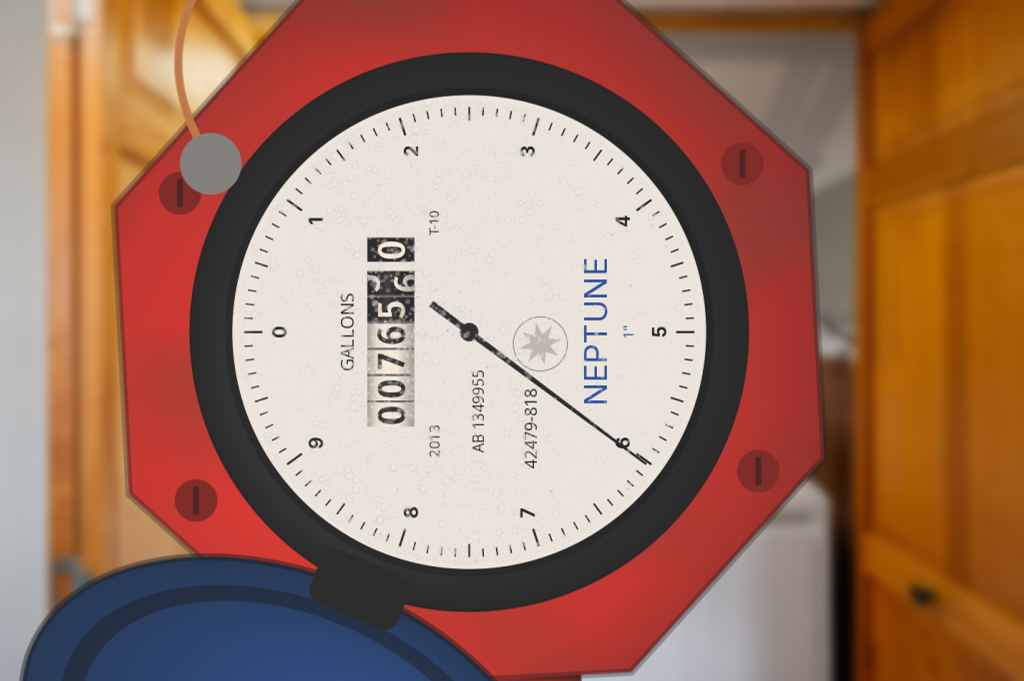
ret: 76556.0,gal
